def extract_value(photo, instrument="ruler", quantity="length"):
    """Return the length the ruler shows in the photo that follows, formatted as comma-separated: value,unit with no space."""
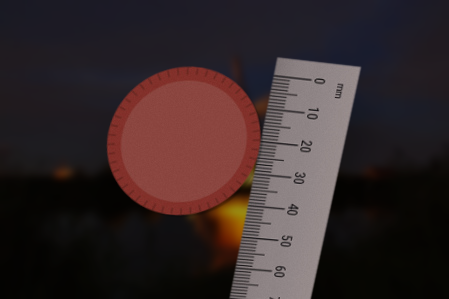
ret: 45,mm
